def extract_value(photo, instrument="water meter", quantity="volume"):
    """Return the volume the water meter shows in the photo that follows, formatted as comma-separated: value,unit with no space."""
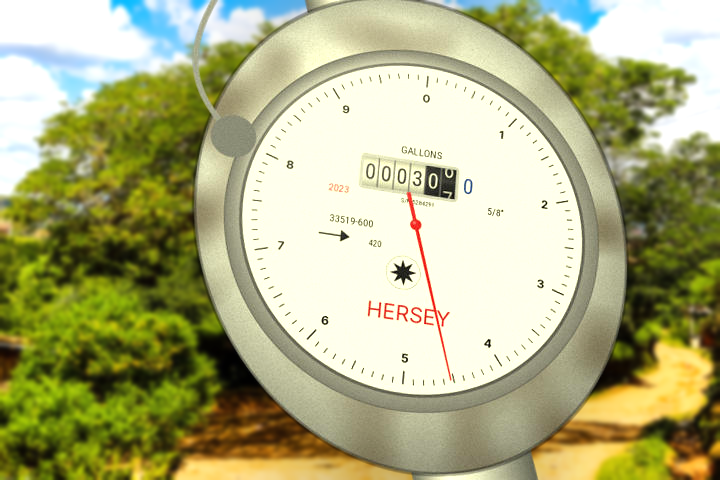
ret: 3064.5,gal
